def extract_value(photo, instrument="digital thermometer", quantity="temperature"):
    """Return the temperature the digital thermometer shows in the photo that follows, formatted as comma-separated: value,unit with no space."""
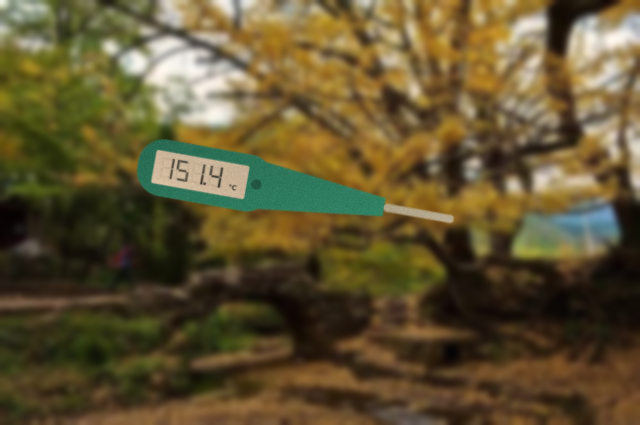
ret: 151.4,°C
